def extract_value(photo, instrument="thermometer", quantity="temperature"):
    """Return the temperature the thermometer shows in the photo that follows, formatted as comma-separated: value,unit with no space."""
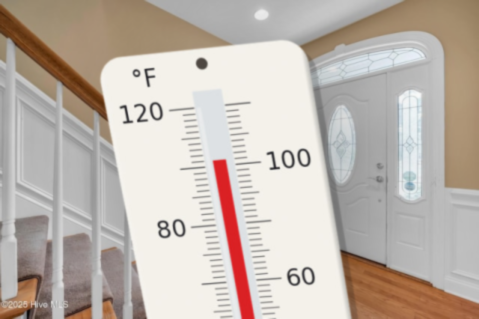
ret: 102,°F
